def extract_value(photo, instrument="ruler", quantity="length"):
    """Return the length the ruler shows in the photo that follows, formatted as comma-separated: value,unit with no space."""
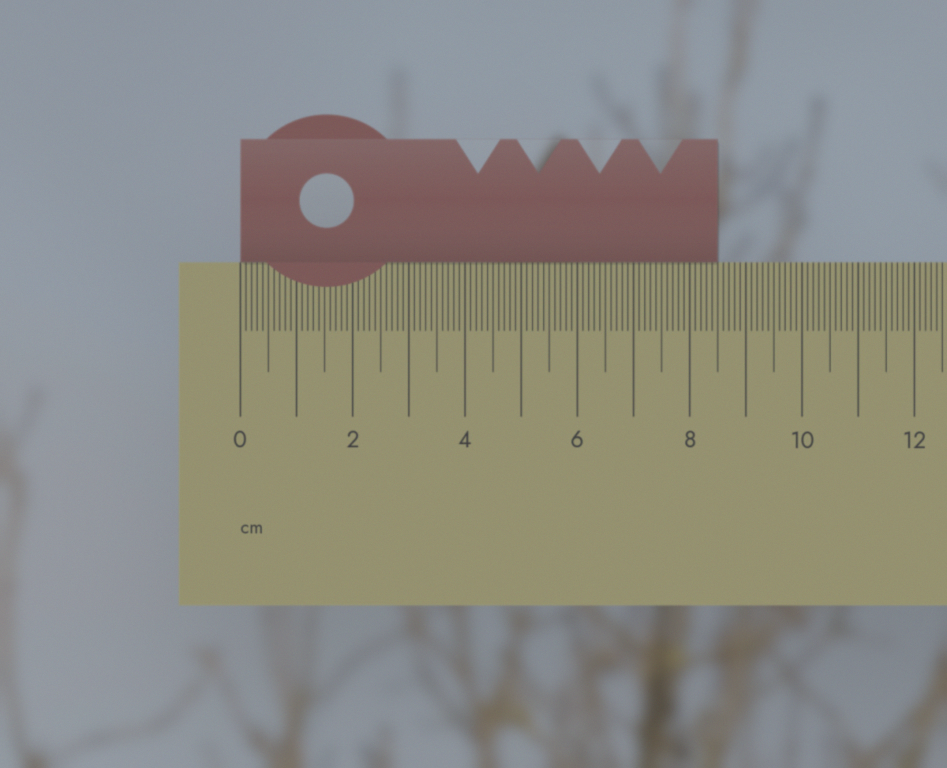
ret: 8.5,cm
